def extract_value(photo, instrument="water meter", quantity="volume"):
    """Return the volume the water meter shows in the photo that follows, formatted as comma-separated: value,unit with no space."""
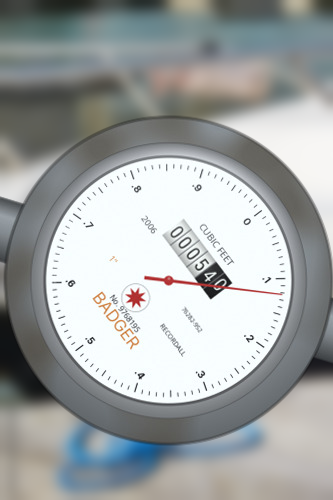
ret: 540.12,ft³
